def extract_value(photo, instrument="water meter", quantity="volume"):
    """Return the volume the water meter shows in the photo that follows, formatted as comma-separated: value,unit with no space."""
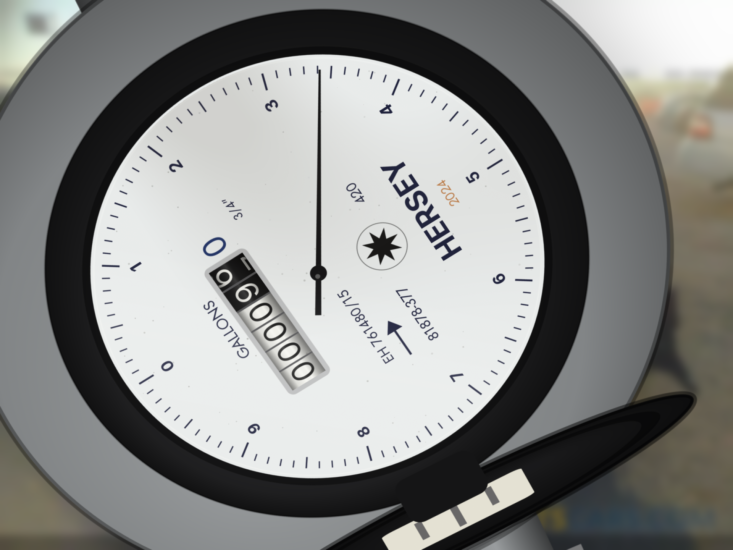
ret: 963.4,gal
